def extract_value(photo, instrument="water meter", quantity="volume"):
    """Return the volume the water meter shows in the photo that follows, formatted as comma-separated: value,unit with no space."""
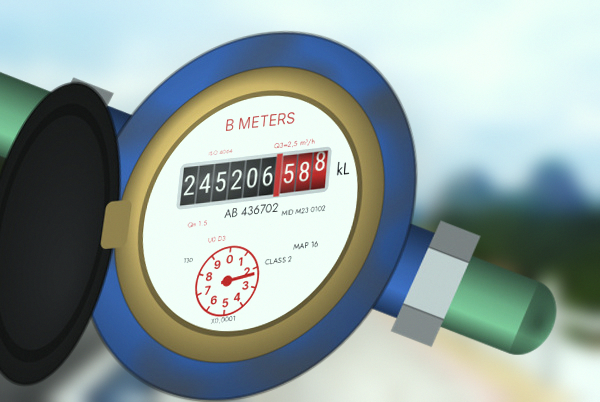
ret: 245206.5882,kL
